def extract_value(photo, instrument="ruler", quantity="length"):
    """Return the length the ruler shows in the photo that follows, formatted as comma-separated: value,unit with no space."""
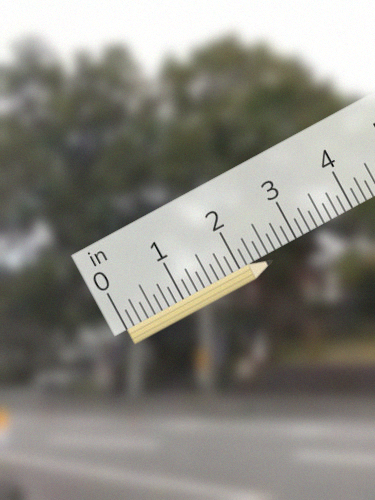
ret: 2.5,in
